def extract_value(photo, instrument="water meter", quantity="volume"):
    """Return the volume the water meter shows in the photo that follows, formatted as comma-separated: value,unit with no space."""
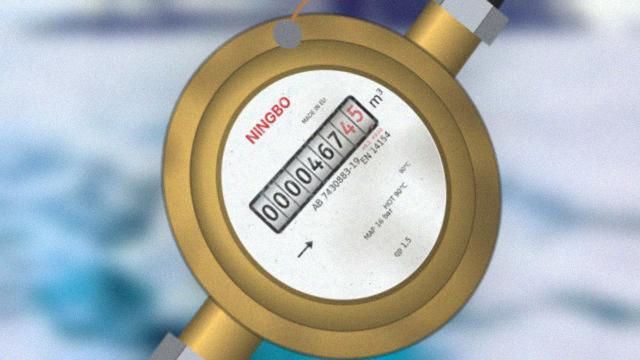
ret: 467.45,m³
